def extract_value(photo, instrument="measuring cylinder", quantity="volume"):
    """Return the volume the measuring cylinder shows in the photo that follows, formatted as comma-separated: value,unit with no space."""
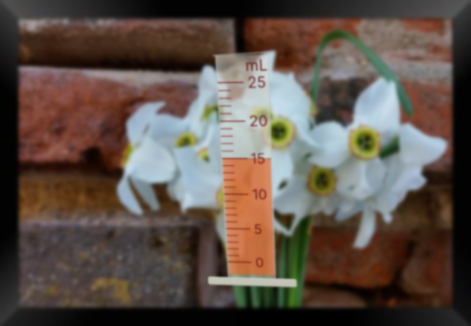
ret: 15,mL
